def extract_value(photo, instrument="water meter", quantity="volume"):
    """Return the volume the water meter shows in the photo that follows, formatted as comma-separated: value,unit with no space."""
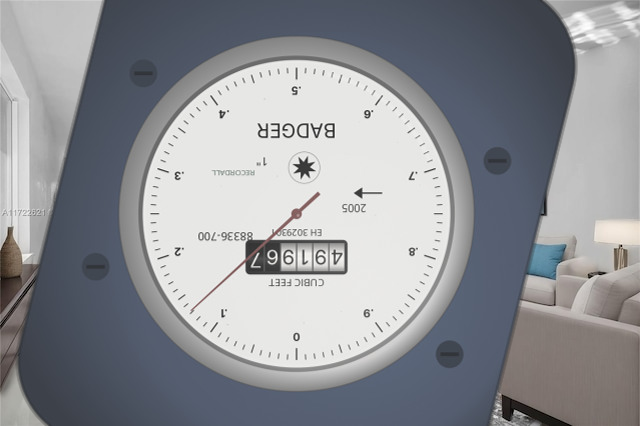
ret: 491967.13,ft³
